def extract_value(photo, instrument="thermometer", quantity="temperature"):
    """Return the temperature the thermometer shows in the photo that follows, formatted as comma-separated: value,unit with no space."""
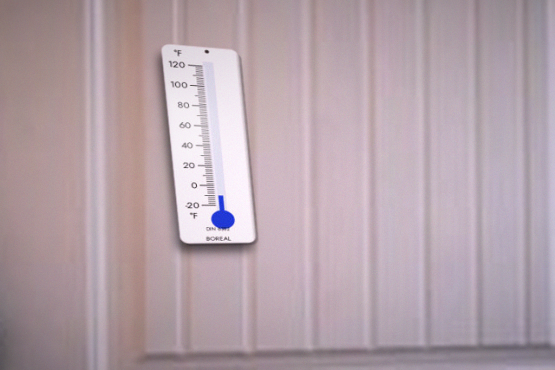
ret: -10,°F
